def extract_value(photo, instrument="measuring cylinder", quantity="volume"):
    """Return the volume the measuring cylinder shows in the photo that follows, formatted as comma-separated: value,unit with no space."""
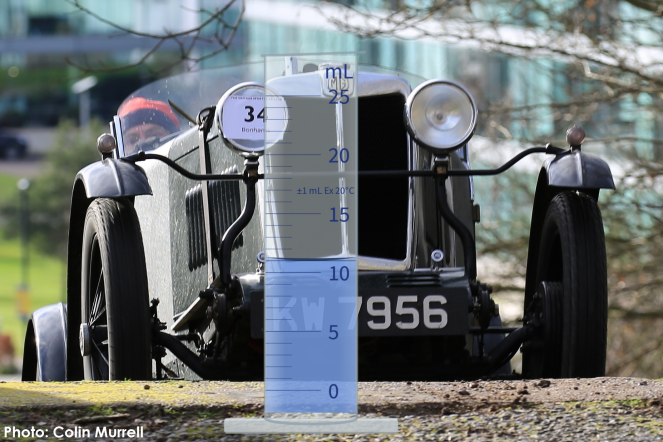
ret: 11,mL
